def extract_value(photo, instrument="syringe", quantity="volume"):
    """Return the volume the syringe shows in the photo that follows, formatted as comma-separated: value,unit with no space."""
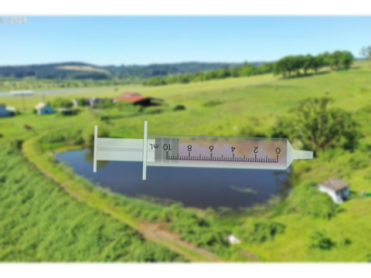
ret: 9,mL
